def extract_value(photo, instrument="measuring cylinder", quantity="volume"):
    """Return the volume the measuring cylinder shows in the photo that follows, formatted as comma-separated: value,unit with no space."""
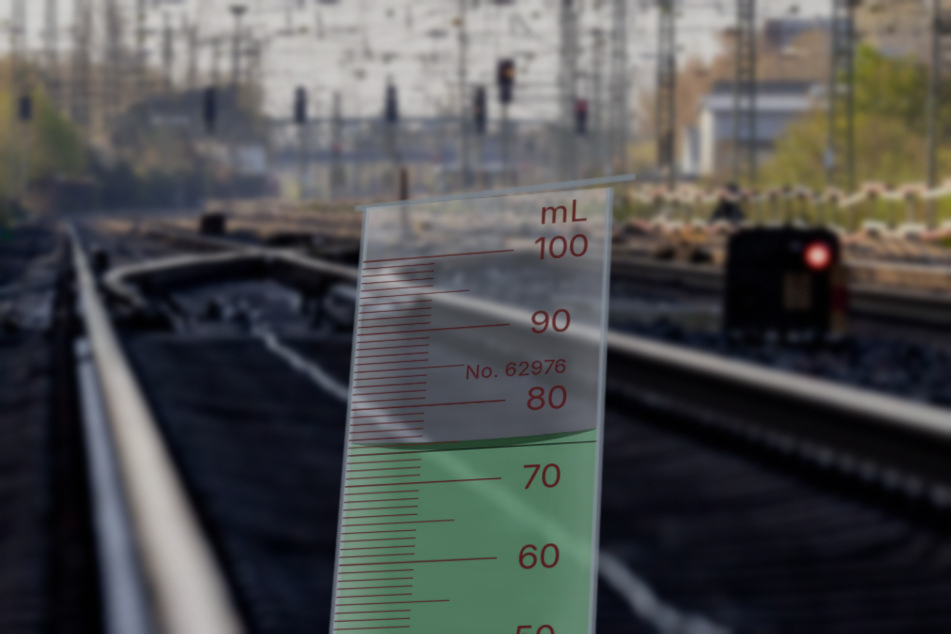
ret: 74,mL
